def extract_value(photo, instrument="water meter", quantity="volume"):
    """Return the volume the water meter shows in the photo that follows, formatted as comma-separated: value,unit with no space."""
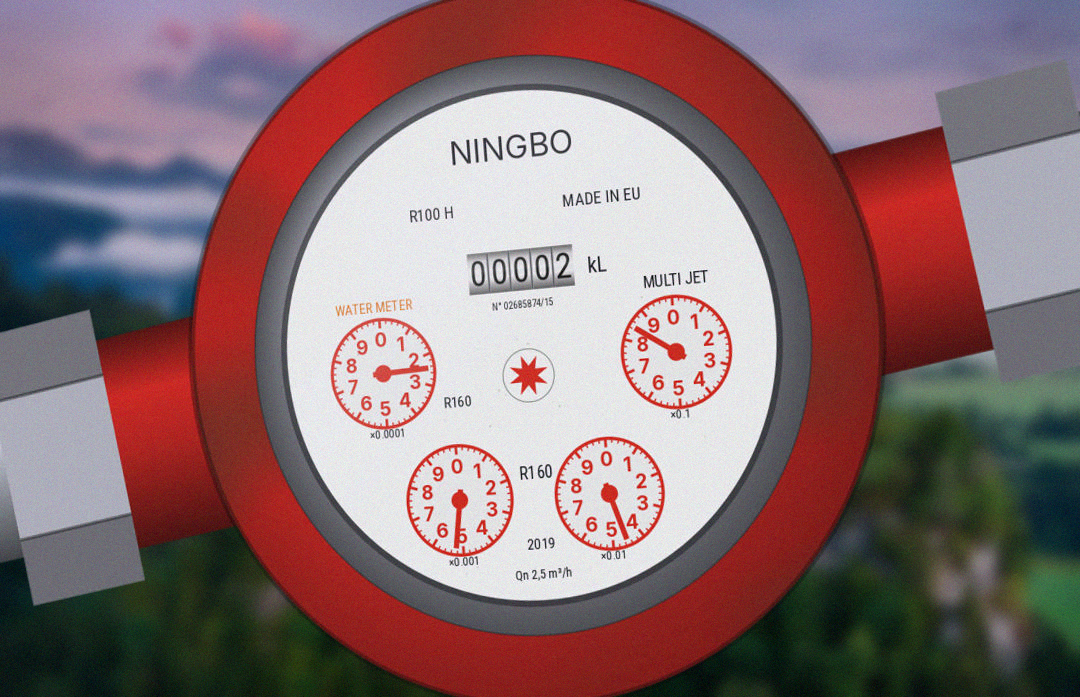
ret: 2.8452,kL
